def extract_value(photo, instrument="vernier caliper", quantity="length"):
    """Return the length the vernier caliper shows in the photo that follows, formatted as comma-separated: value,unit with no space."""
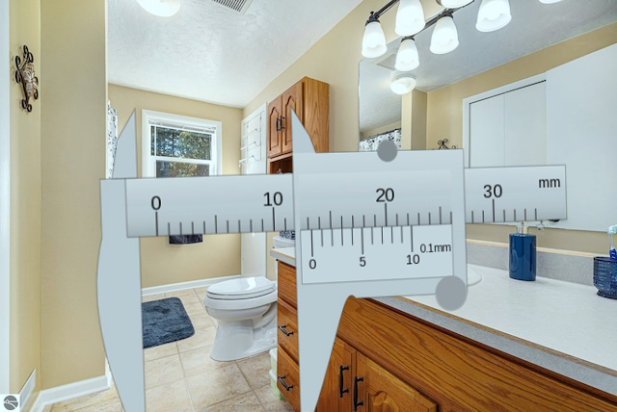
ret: 13.3,mm
